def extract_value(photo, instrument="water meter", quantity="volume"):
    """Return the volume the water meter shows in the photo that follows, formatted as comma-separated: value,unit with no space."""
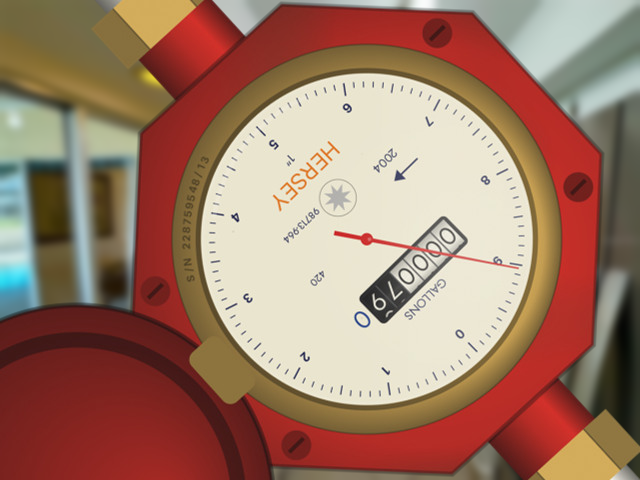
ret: 789.0,gal
